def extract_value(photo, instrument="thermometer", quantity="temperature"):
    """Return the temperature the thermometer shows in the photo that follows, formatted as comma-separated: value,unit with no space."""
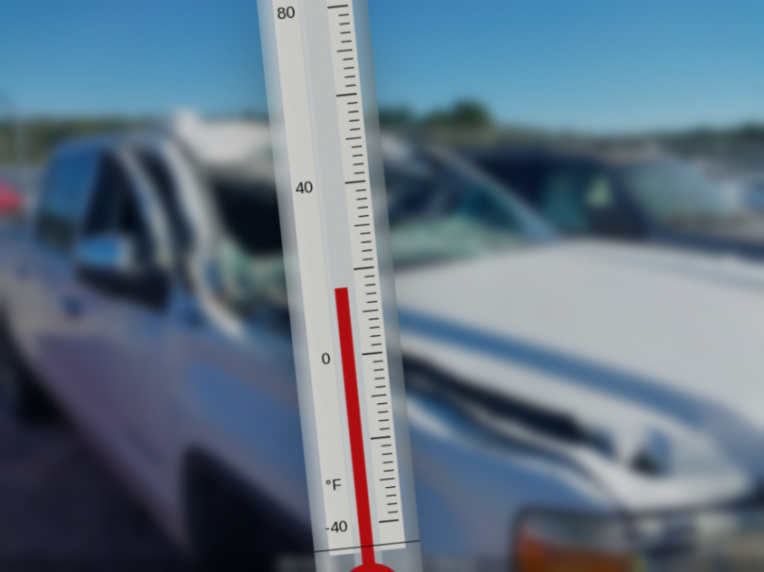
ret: 16,°F
